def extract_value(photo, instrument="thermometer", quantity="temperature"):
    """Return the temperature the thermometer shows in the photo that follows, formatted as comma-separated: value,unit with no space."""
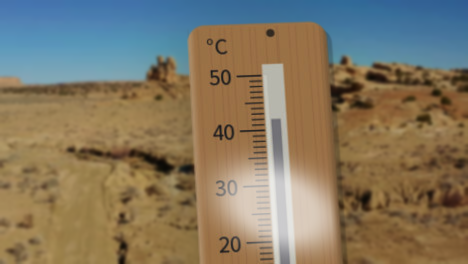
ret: 42,°C
